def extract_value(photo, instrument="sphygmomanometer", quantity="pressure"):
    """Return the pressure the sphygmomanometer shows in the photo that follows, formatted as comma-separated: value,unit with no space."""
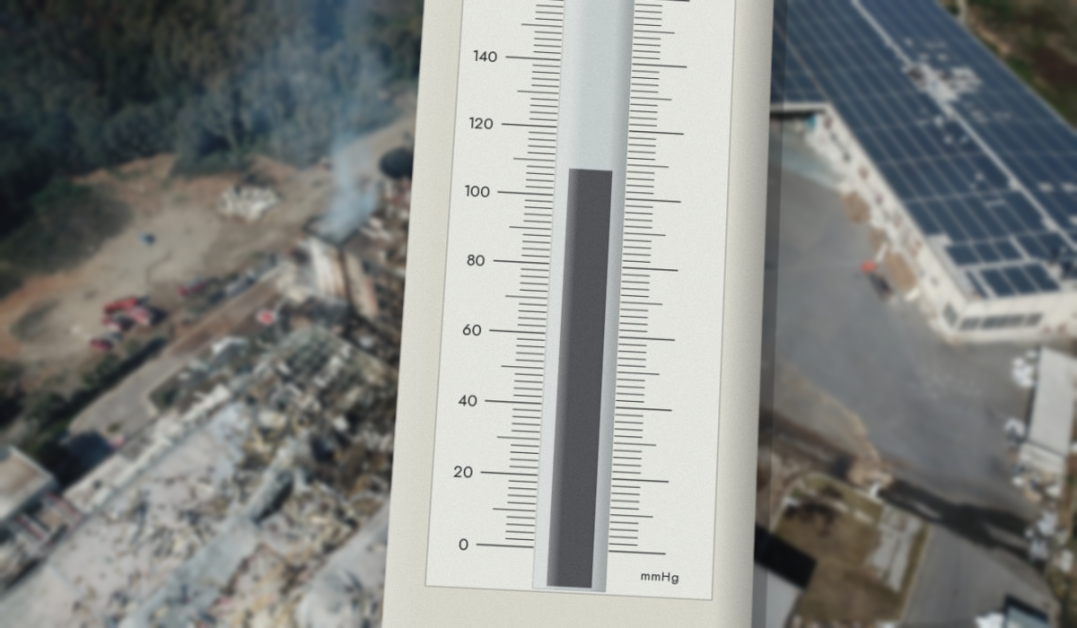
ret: 108,mmHg
